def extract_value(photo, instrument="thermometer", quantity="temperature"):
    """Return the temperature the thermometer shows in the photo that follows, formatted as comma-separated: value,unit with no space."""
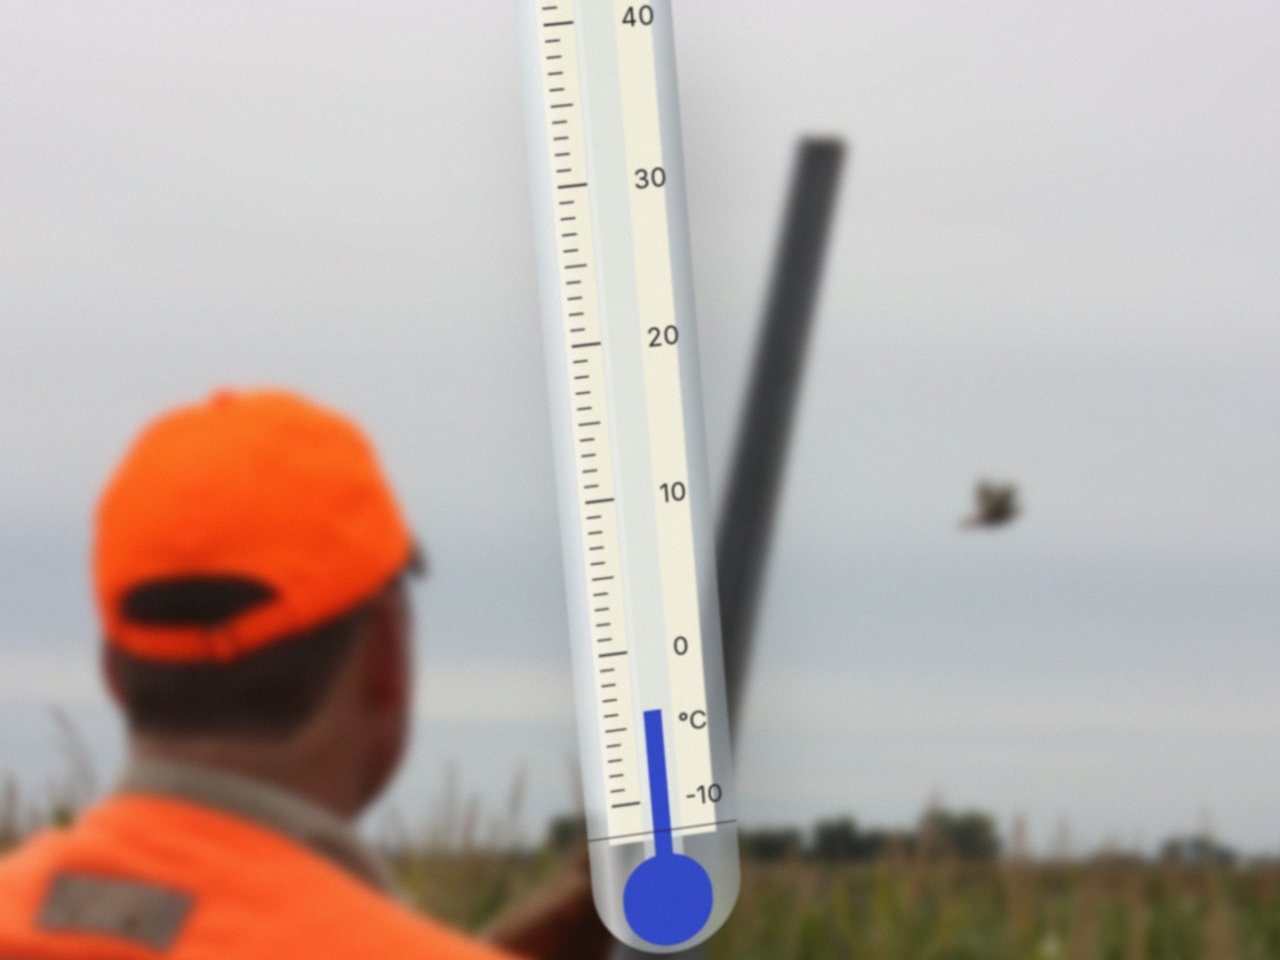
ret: -4,°C
